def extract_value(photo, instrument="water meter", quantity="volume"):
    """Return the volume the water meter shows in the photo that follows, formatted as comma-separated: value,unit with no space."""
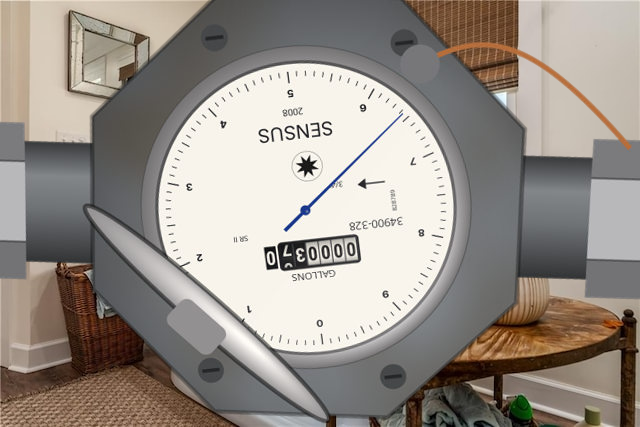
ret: 366.4,gal
